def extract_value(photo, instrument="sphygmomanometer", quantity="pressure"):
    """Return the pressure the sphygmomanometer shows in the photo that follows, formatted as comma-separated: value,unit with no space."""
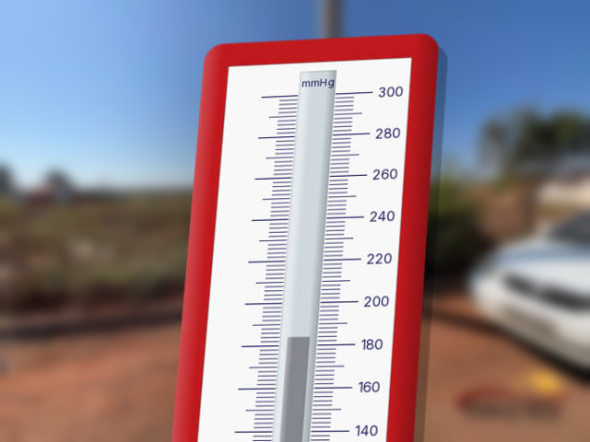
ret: 184,mmHg
